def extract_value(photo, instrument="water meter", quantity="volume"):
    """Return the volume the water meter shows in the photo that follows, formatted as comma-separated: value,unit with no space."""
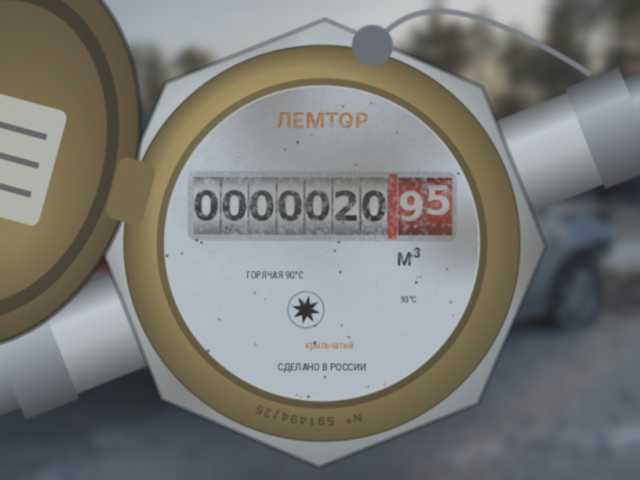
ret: 20.95,m³
